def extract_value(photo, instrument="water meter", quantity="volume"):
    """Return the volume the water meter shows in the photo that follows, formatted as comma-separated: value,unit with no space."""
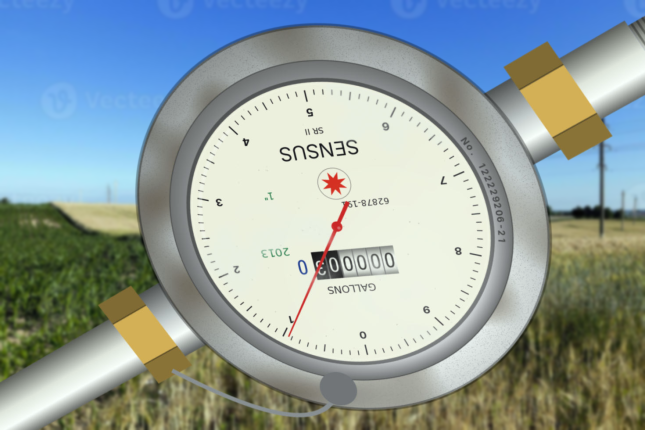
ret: 30.9,gal
